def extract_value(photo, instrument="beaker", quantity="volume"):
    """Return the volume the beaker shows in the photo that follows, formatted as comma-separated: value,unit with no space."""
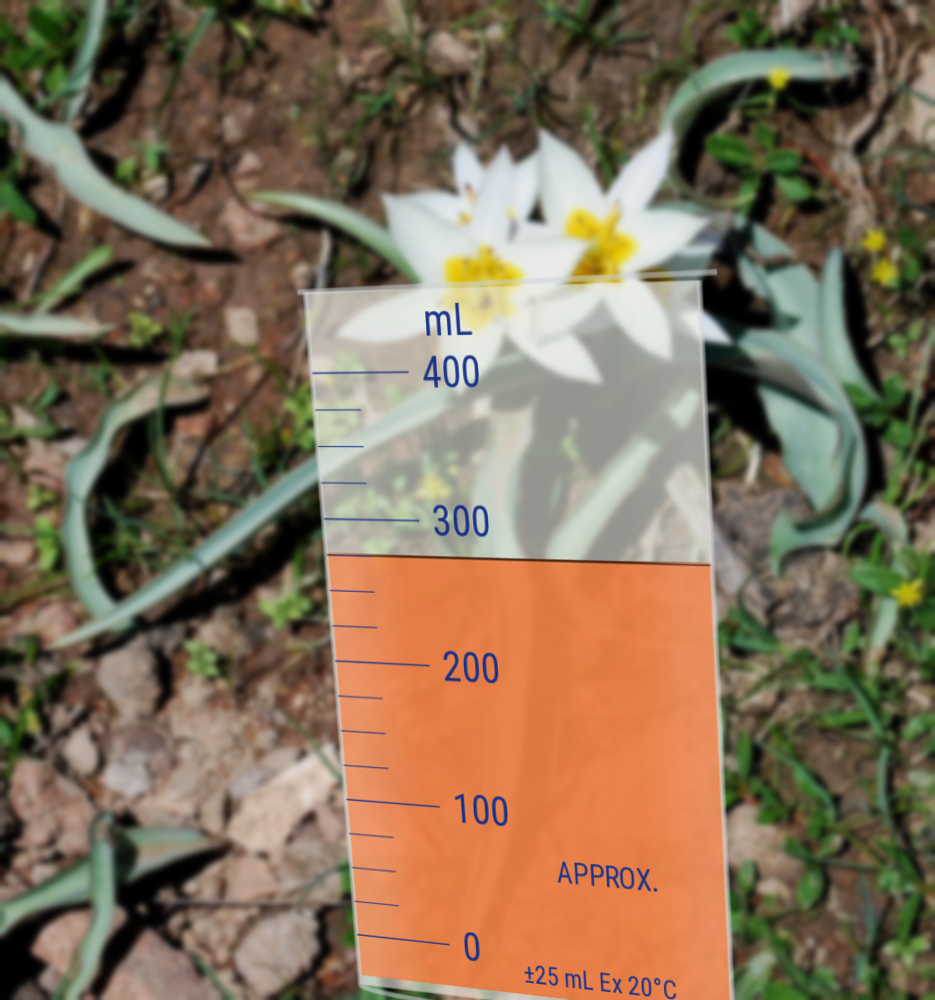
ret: 275,mL
